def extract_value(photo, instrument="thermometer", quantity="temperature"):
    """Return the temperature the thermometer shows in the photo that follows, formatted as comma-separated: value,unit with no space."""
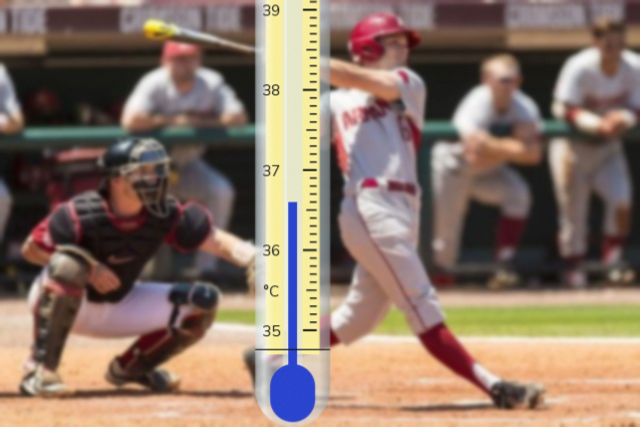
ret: 36.6,°C
